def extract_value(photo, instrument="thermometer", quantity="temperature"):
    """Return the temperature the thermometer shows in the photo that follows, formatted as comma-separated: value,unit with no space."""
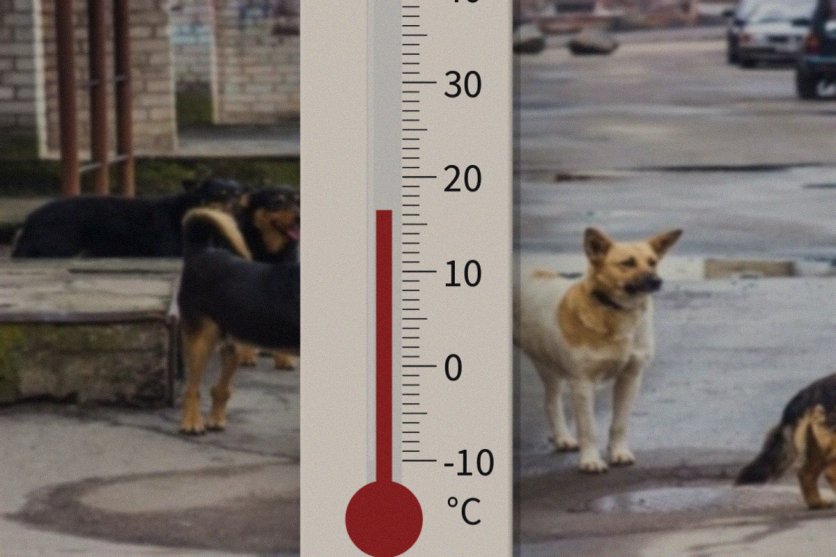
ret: 16.5,°C
